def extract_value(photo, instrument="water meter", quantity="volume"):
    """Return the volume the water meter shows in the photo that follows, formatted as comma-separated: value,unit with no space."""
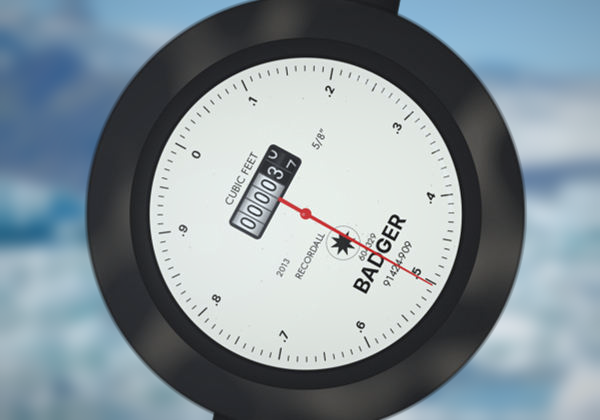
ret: 36.50,ft³
